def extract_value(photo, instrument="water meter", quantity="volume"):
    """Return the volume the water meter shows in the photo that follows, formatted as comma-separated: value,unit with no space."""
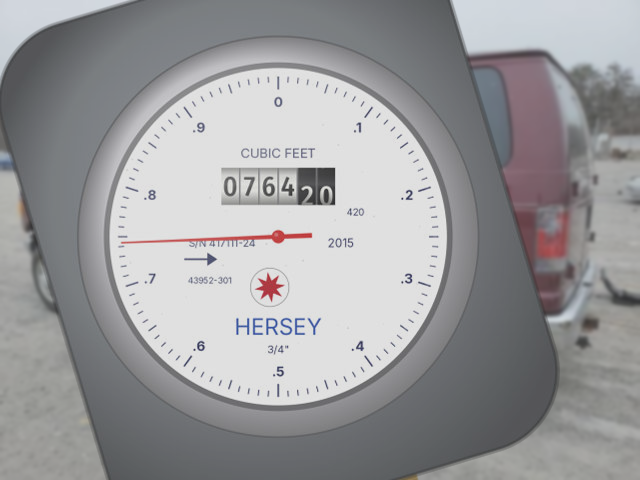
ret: 76419.74,ft³
